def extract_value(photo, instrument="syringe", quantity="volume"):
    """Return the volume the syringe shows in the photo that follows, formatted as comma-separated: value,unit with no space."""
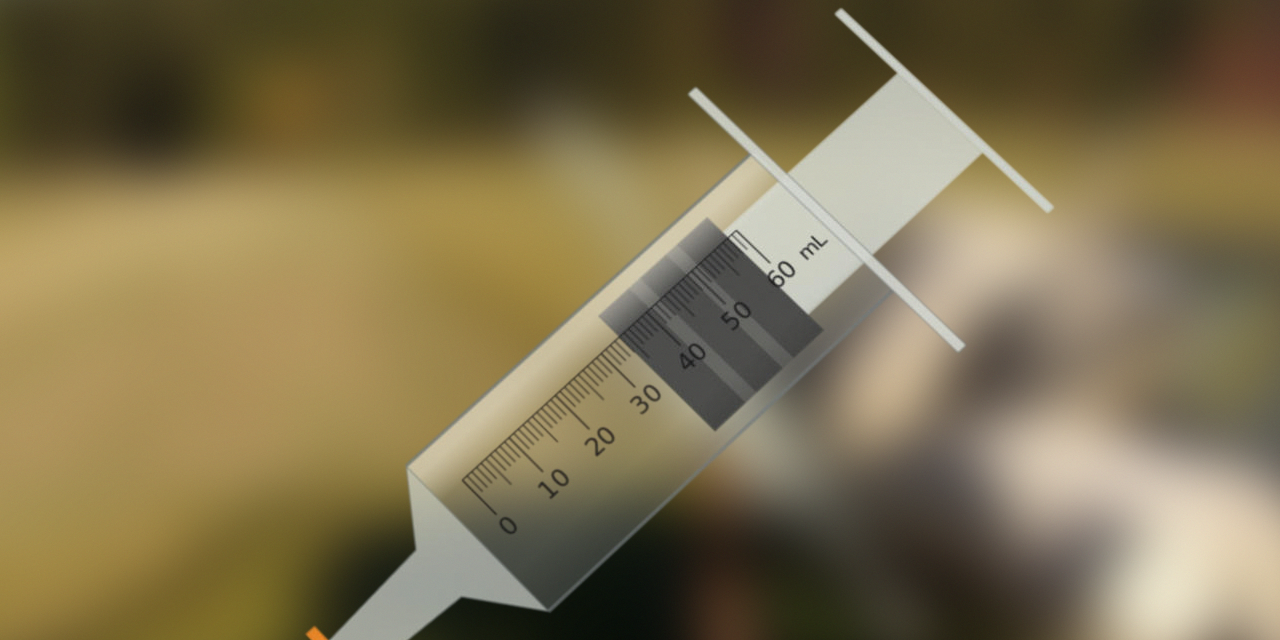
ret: 34,mL
